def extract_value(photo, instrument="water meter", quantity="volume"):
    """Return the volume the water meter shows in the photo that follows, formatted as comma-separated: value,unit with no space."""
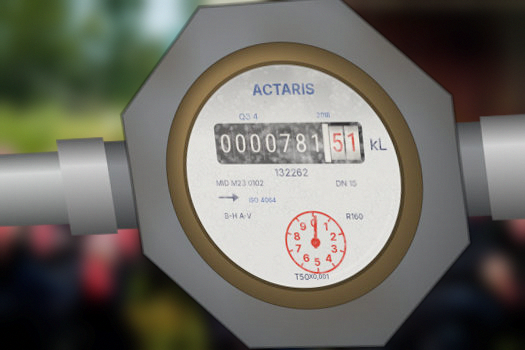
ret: 781.510,kL
